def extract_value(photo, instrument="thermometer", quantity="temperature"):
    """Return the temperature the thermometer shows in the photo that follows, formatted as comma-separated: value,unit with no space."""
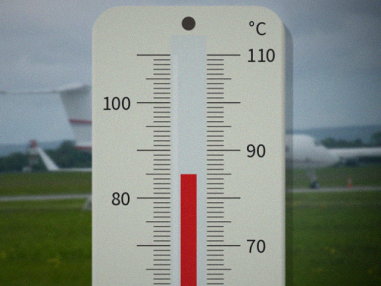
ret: 85,°C
